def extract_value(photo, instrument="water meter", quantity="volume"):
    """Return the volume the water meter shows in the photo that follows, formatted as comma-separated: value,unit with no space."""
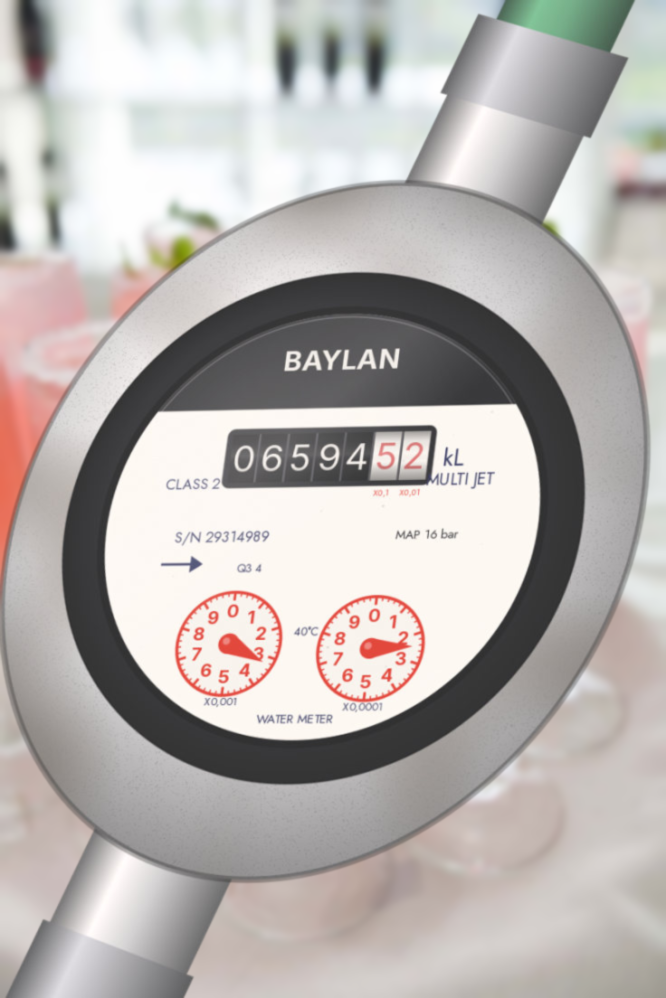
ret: 6594.5232,kL
